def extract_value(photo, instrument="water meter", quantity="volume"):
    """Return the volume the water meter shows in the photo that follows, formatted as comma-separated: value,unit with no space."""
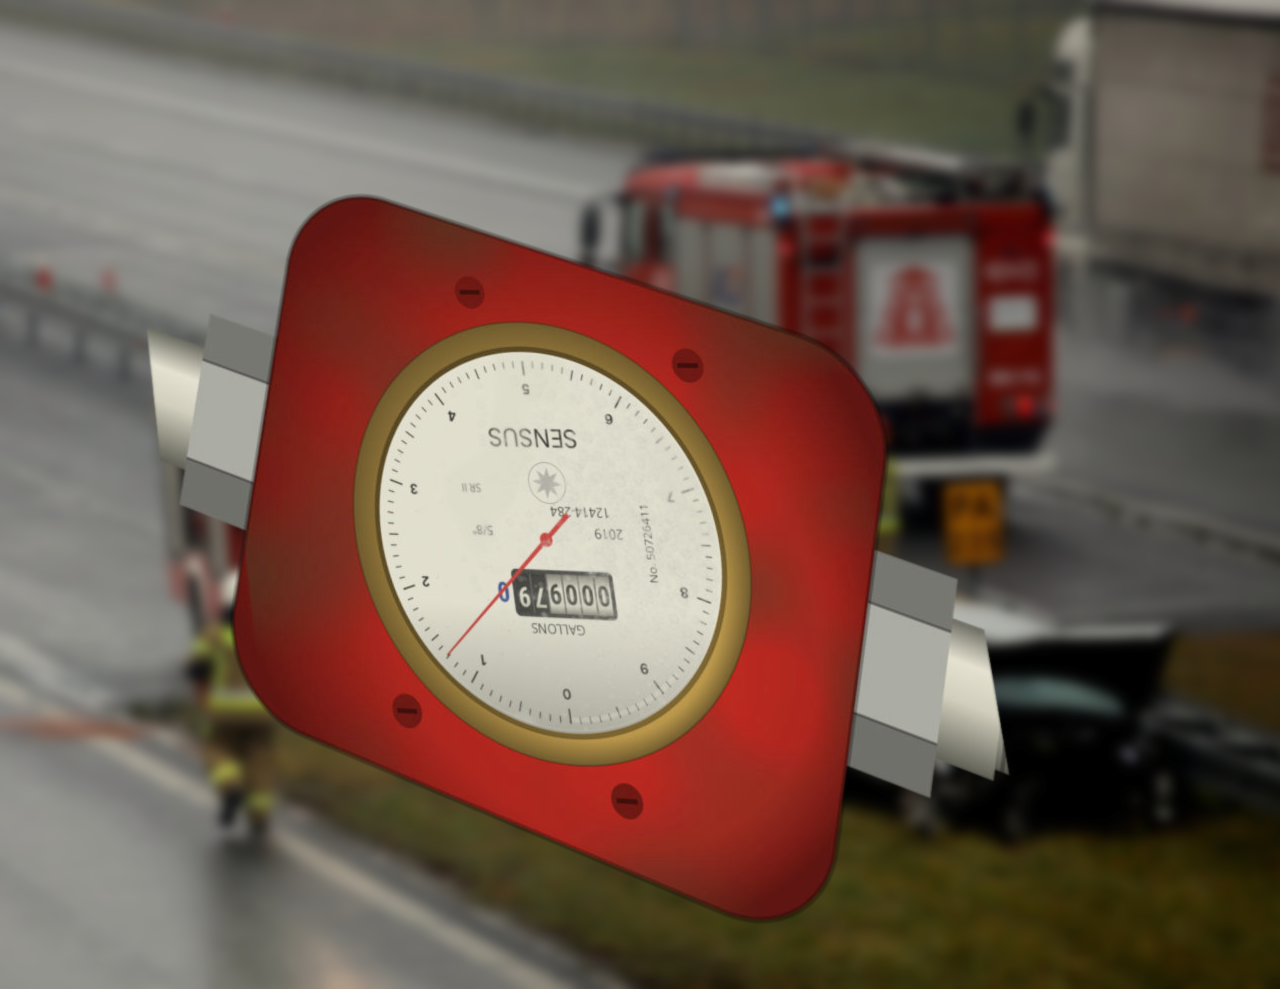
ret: 9791.3,gal
